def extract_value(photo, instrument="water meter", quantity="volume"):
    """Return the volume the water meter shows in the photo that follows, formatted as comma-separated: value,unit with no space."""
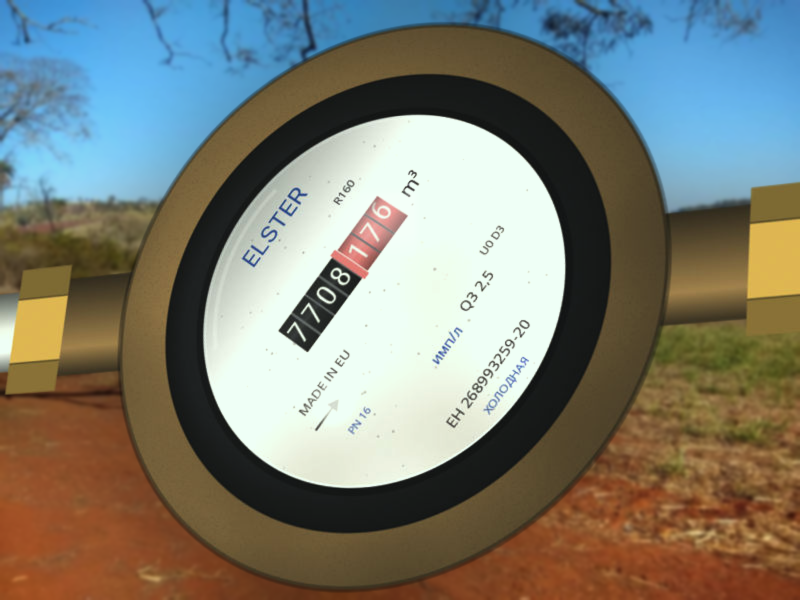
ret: 7708.176,m³
